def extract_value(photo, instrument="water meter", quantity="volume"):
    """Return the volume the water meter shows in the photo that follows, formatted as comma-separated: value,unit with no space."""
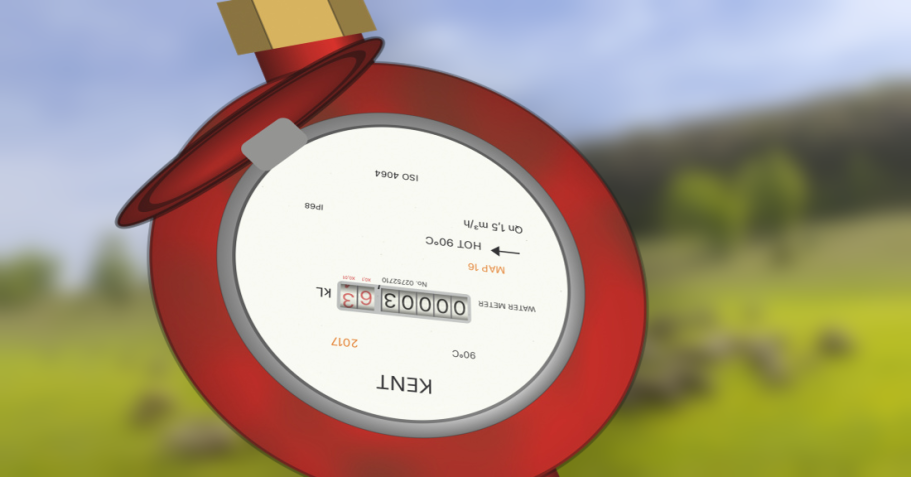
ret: 3.63,kL
